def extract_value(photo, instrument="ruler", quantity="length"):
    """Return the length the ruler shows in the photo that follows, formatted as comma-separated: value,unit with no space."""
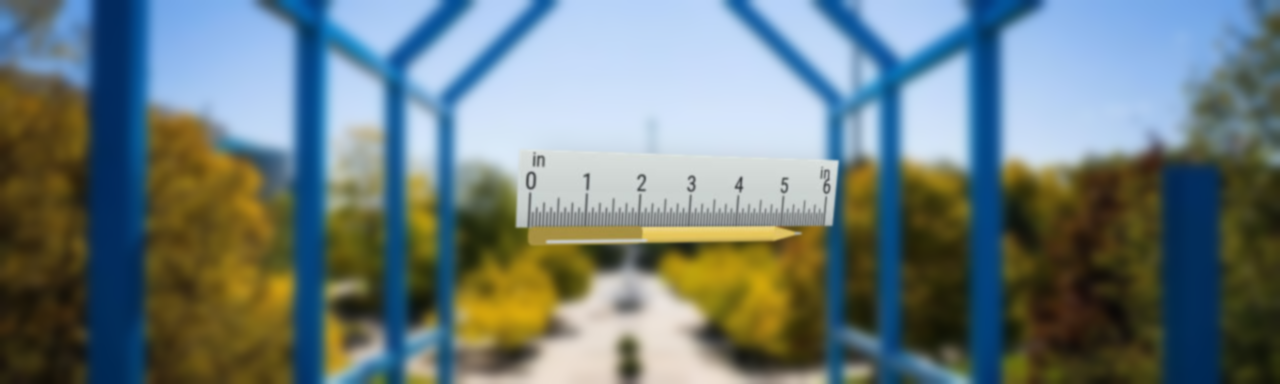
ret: 5.5,in
